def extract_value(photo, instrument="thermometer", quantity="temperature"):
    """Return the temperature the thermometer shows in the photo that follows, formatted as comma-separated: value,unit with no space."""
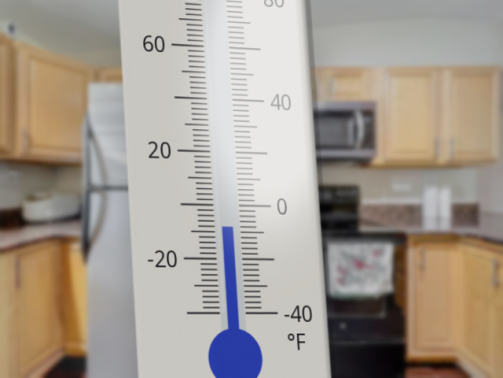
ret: -8,°F
